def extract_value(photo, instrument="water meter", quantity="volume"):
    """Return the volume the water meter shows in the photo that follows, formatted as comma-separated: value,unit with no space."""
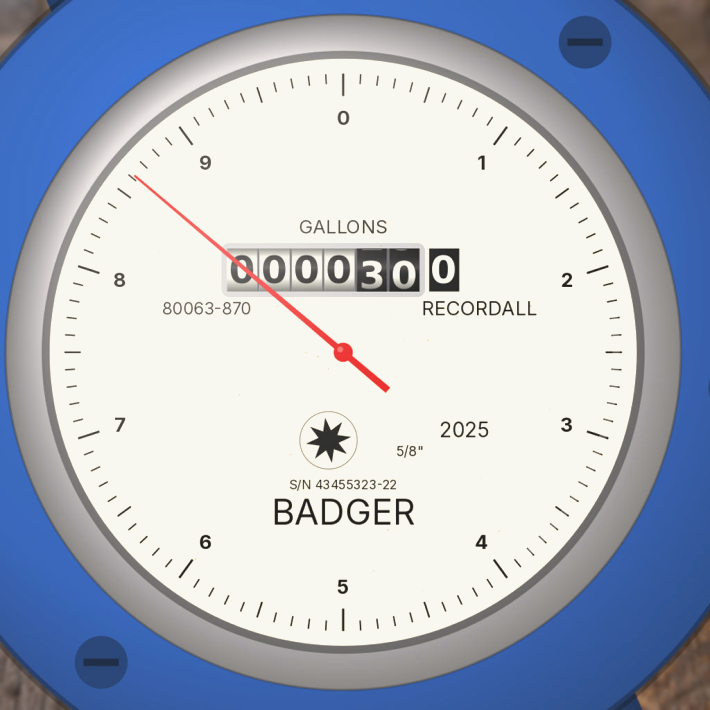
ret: 298.6,gal
